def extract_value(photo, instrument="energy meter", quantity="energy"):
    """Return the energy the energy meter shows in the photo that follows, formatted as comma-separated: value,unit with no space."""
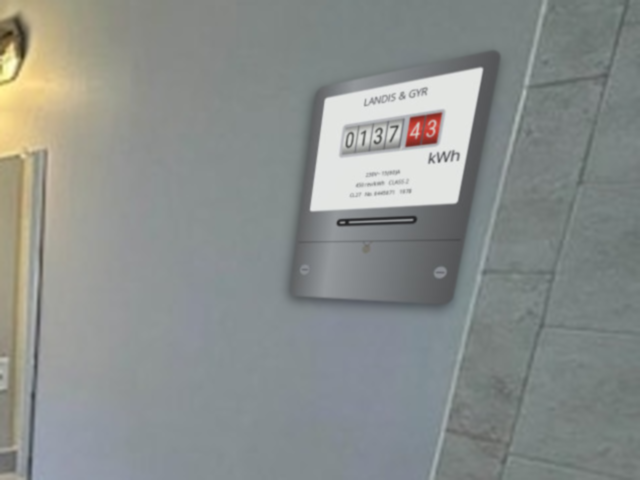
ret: 137.43,kWh
